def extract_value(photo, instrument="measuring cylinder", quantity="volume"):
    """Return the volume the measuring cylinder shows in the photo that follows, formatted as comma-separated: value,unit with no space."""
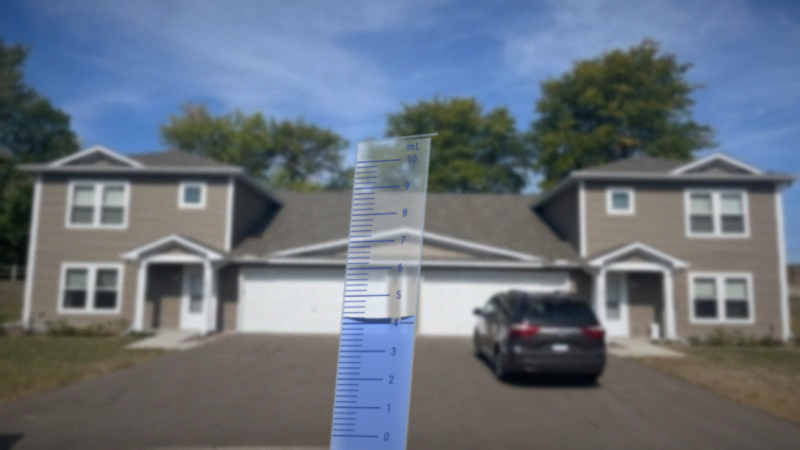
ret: 4,mL
